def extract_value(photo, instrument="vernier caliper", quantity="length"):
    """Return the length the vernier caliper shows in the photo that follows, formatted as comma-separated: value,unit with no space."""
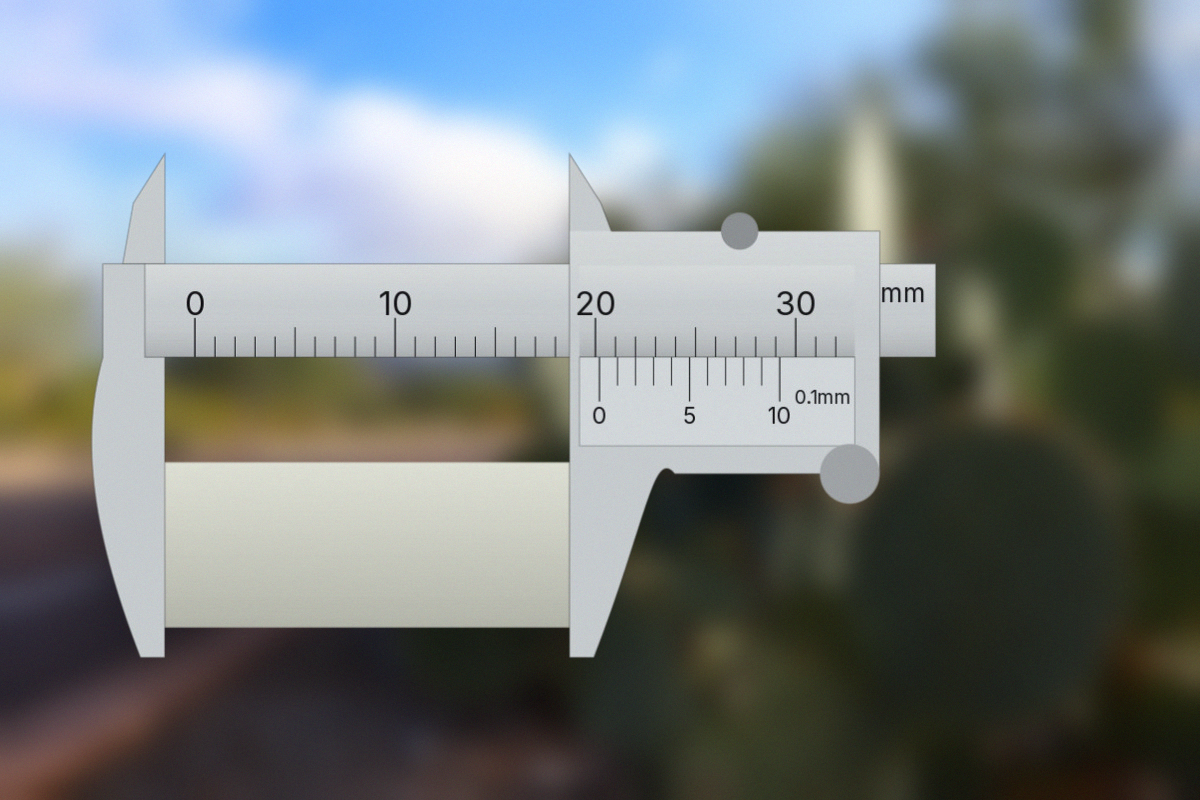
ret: 20.2,mm
